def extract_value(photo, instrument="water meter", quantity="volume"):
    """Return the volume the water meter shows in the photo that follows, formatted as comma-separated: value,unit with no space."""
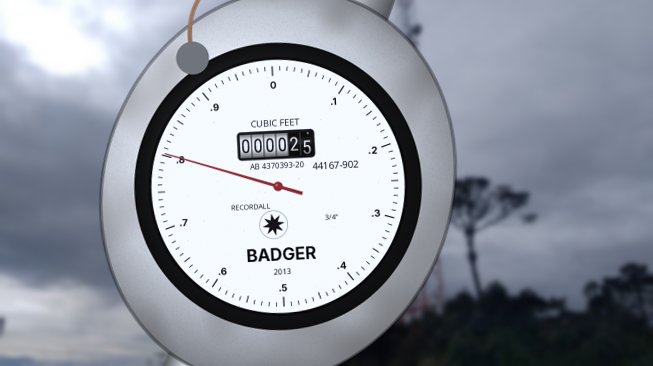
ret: 24.80,ft³
